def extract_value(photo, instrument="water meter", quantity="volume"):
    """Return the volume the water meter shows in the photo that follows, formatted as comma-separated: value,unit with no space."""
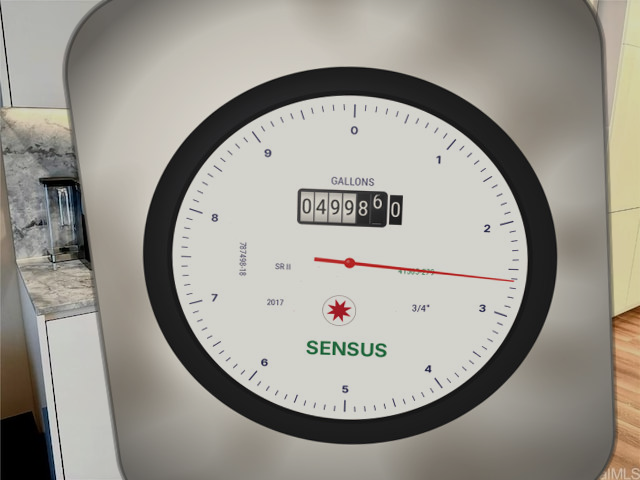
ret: 499862.6,gal
